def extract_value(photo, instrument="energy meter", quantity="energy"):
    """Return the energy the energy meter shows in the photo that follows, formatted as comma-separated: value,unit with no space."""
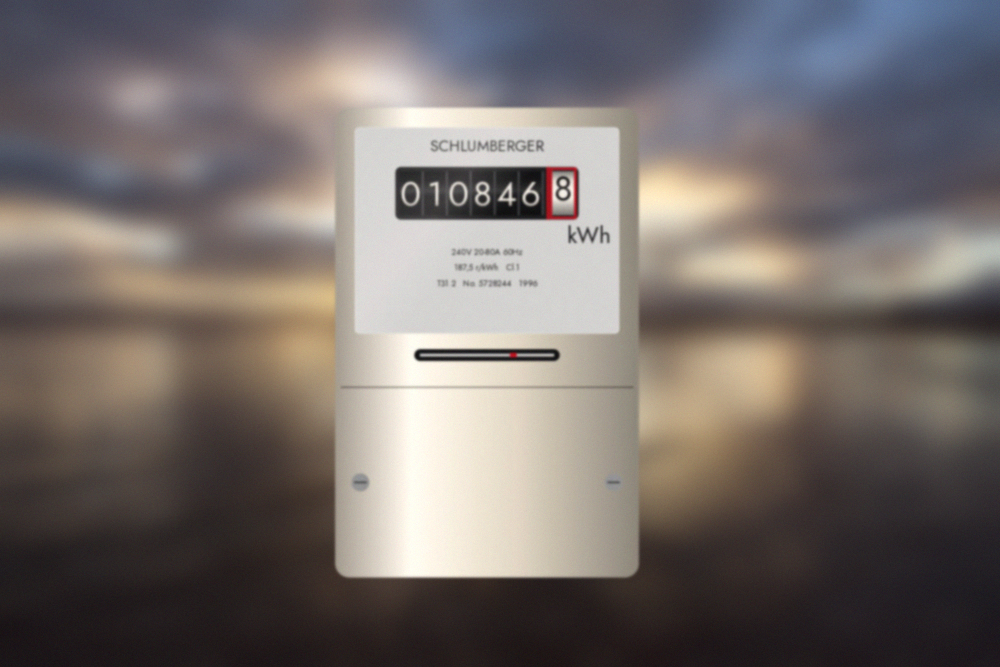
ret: 10846.8,kWh
